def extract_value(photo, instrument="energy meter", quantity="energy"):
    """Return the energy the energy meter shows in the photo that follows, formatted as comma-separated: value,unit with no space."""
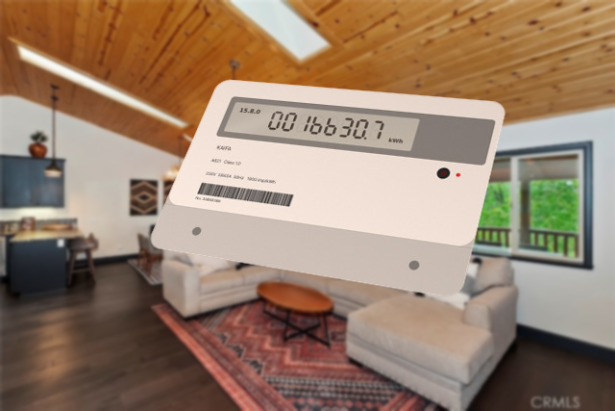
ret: 16630.7,kWh
